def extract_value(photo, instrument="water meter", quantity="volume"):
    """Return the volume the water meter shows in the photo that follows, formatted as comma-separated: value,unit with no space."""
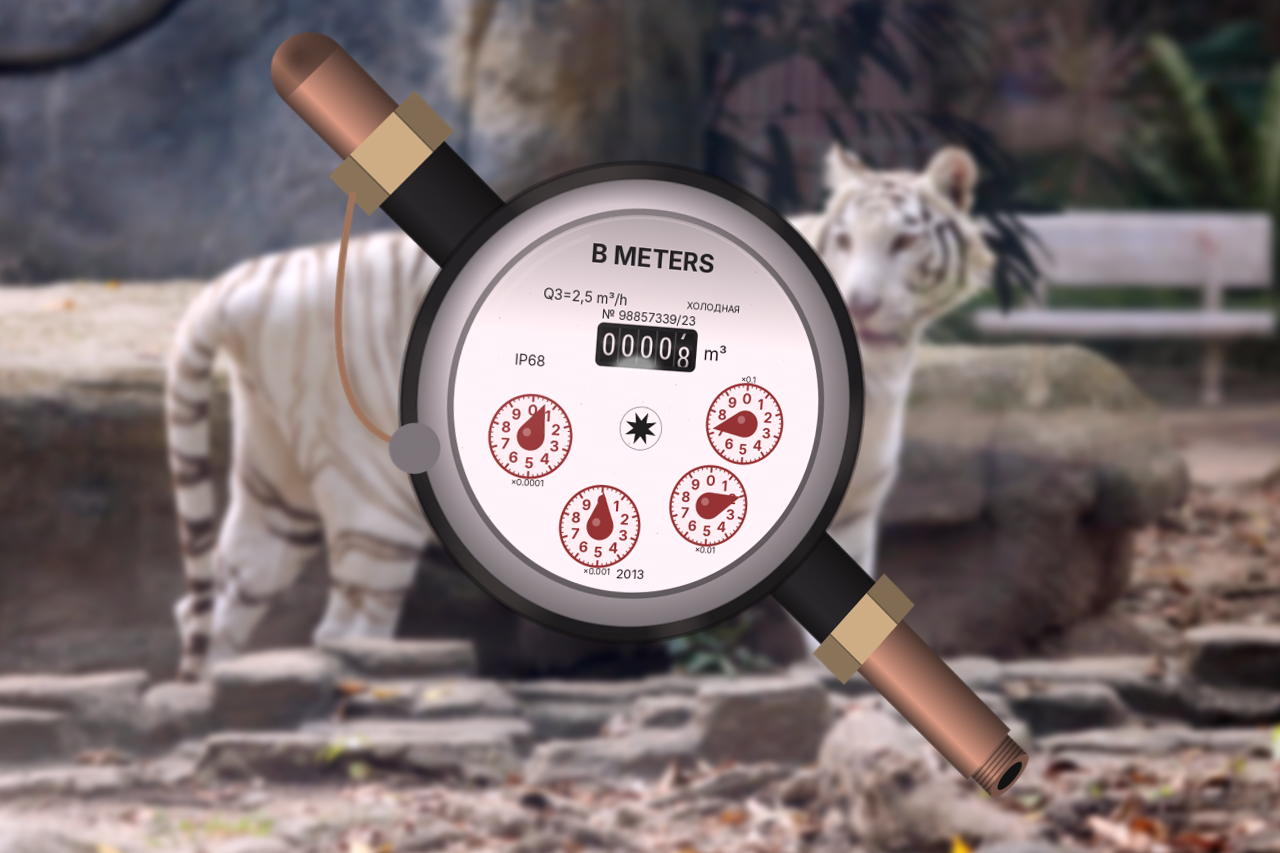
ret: 7.7200,m³
